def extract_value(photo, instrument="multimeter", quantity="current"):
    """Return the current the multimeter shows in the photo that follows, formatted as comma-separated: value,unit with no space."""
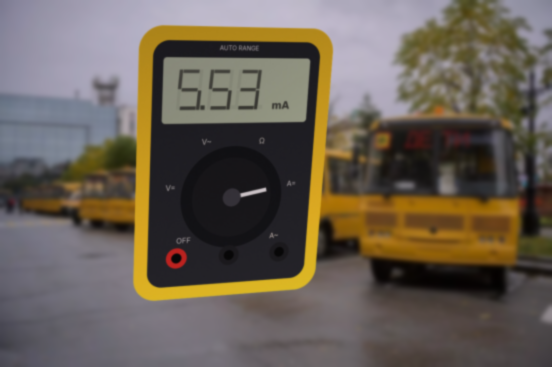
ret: 5.53,mA
